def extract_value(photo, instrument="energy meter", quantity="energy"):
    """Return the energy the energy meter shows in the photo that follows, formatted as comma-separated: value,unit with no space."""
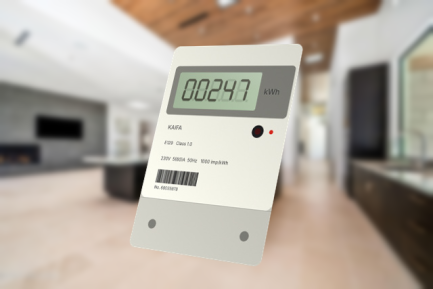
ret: 247,kWh
